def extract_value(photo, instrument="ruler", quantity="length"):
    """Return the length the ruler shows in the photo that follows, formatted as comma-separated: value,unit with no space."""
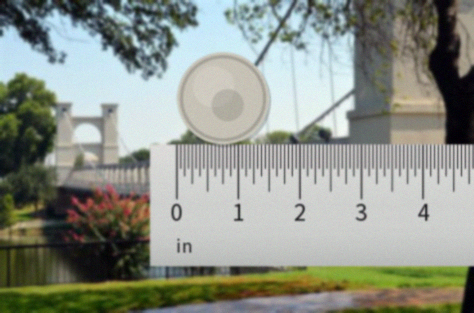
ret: 1.5,in
